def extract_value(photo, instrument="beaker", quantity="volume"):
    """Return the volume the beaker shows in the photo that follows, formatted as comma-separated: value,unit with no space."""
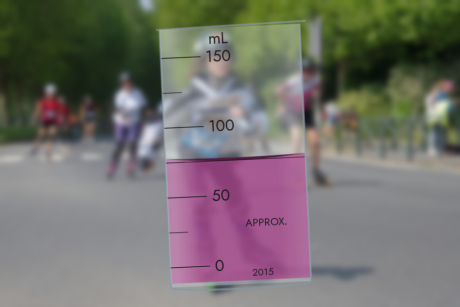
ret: 75,mL
